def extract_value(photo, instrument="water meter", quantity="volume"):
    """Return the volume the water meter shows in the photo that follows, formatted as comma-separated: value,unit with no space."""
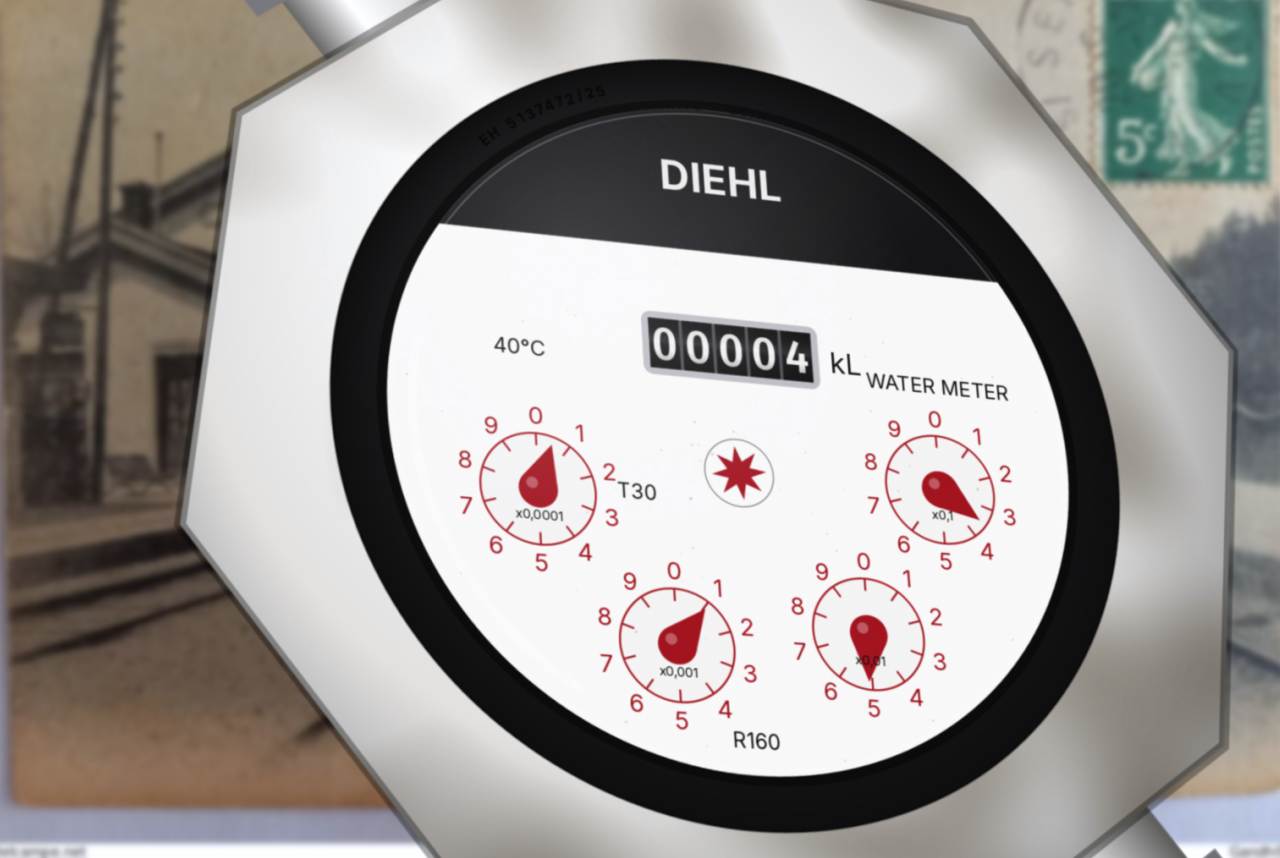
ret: 4.3510,kL
